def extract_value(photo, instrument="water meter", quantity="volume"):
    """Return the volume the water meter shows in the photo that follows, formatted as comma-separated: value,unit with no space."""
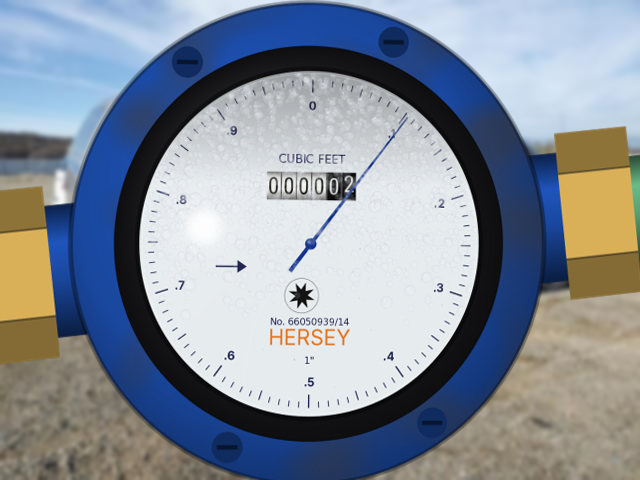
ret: 2.10,ft³
